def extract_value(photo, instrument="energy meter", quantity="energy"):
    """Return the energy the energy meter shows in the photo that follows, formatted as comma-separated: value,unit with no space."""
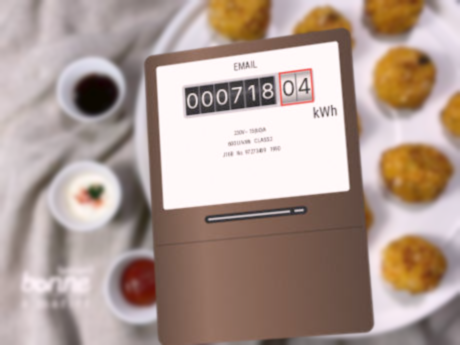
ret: 718.04,kWh
